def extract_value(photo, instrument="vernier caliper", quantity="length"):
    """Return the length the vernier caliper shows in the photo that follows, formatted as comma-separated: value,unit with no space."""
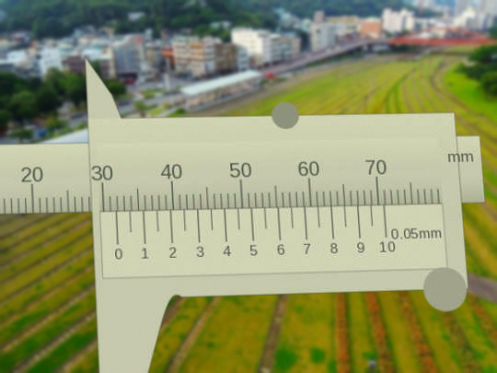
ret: 31.8,mm
